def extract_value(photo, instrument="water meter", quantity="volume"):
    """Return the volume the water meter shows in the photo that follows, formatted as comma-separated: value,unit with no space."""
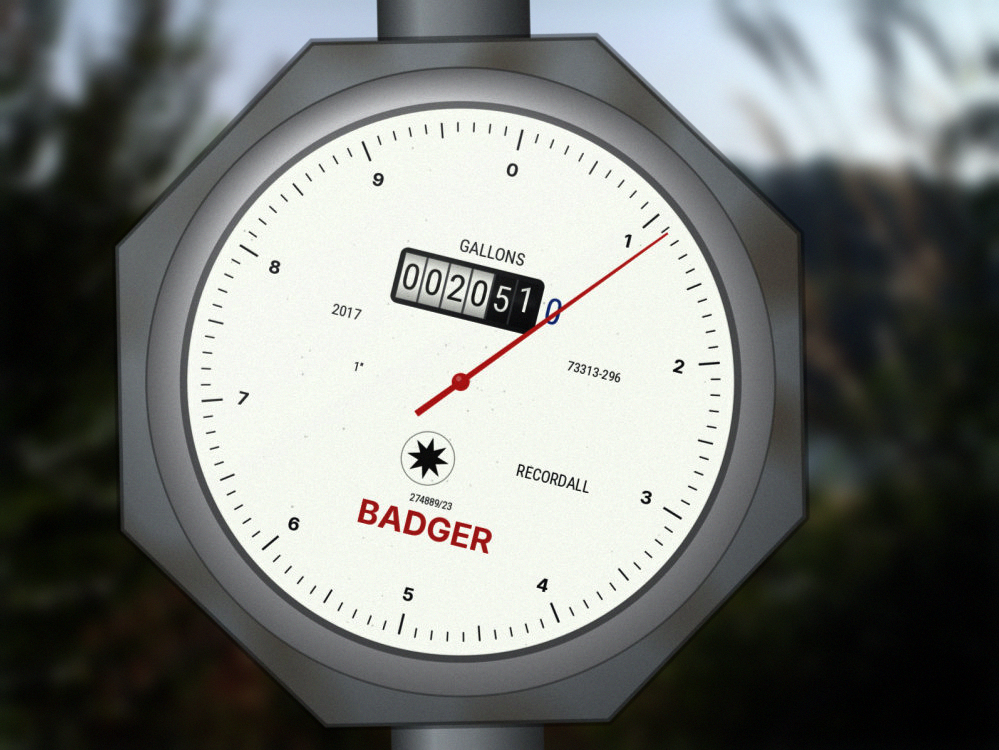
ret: 20511.1,gal
